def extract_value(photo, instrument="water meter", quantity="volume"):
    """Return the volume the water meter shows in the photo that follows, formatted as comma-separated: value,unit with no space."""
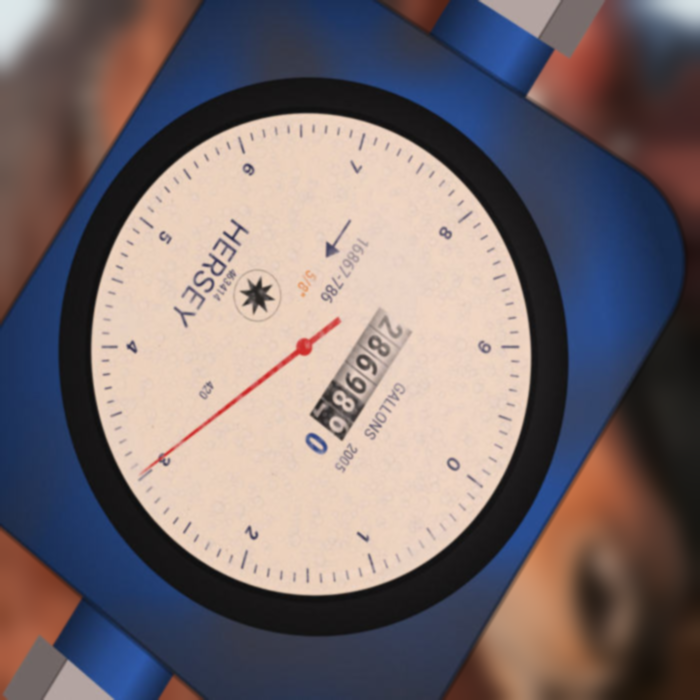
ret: 2869863.0,gal
